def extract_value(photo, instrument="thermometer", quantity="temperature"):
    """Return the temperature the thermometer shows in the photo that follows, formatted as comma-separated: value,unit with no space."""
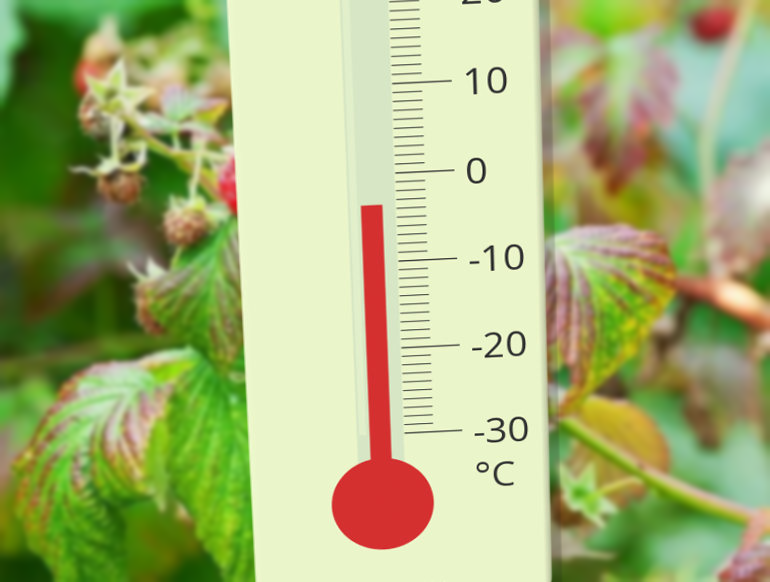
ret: -3.5,°C
